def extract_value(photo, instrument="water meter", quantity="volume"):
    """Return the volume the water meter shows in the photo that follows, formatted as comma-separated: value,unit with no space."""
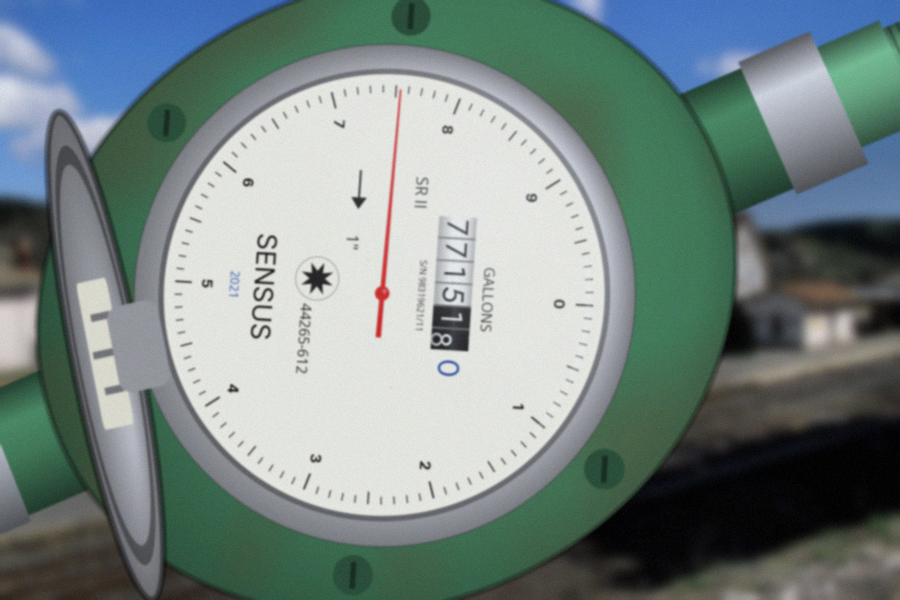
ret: 7715177.5,gal
